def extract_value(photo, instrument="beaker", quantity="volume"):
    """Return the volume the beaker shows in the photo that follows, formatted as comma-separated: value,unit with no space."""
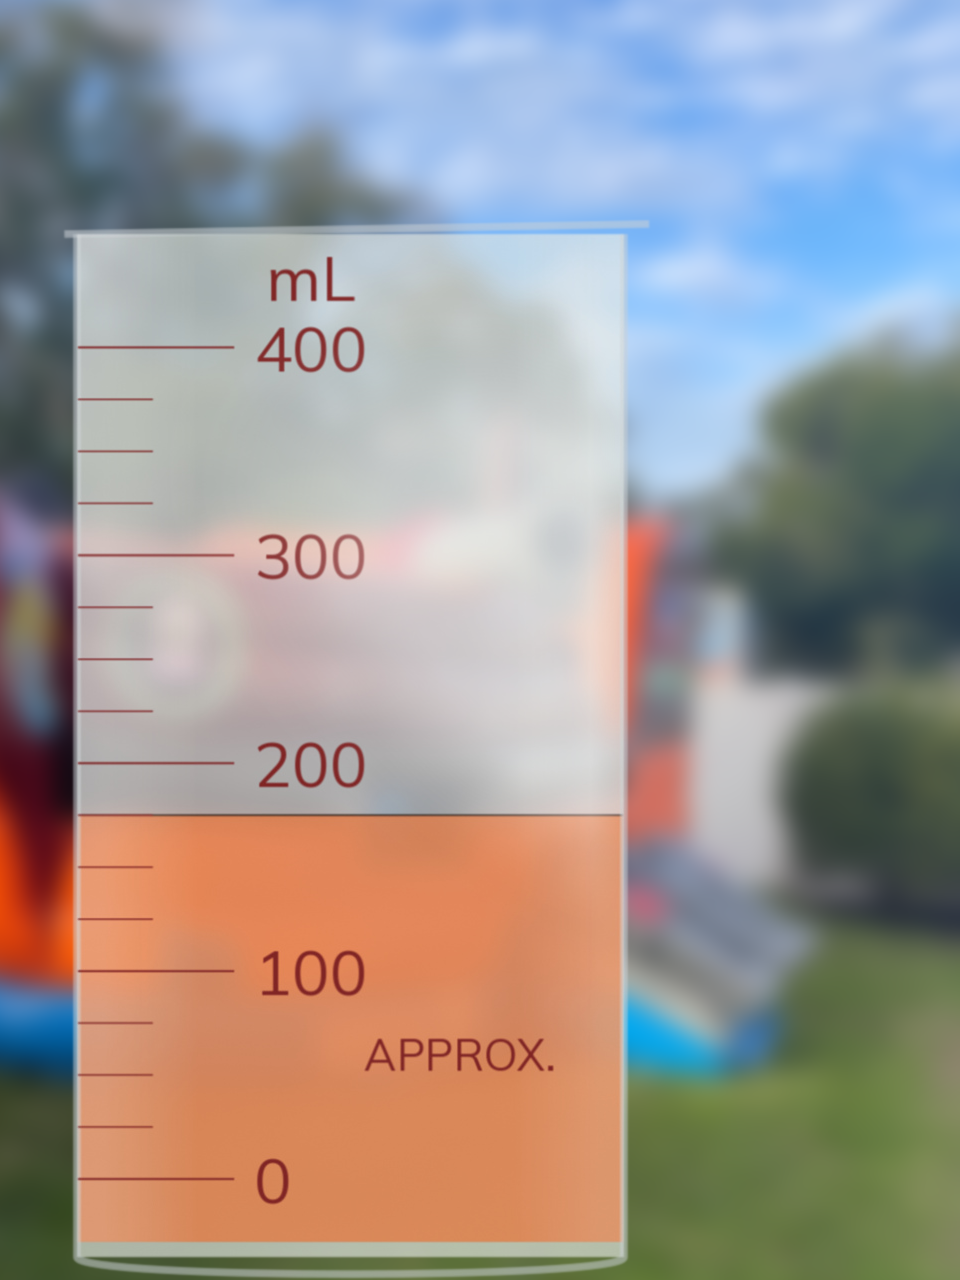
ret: 175,mL
